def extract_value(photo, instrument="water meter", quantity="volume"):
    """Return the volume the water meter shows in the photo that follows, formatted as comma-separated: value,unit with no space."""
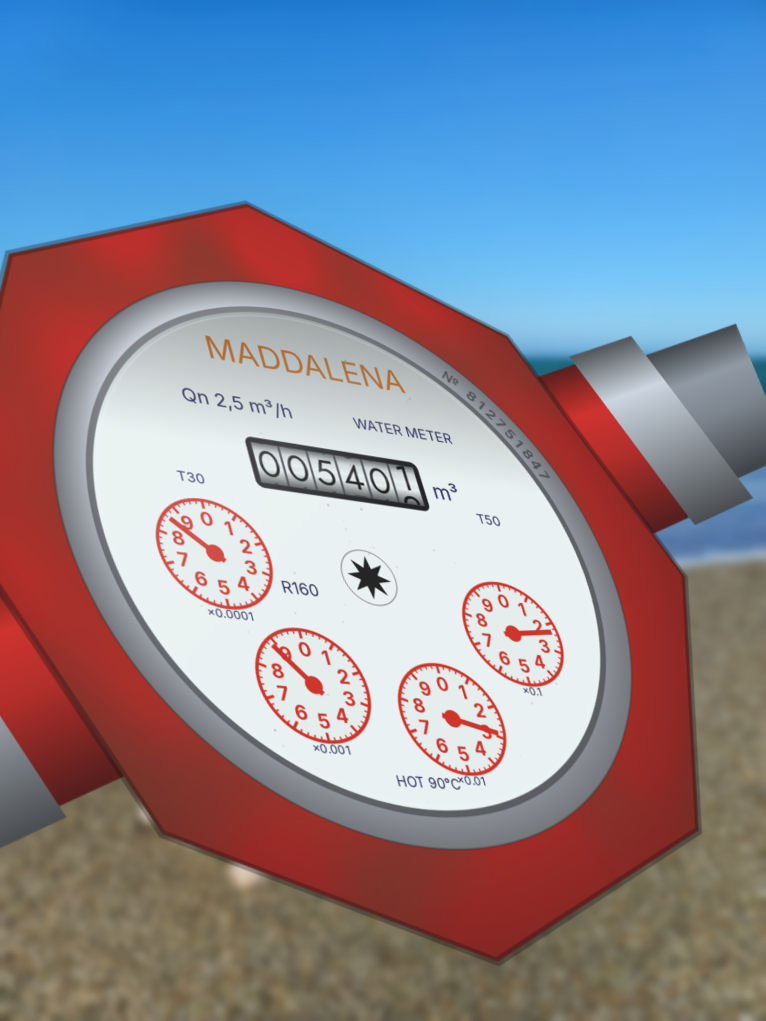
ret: 5401.2288,m³
